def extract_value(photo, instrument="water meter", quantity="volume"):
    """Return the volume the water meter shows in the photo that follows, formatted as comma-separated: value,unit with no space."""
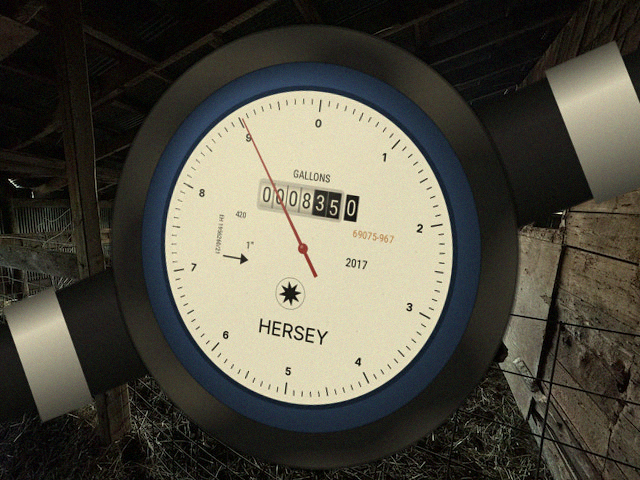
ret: 8349.0,gal
